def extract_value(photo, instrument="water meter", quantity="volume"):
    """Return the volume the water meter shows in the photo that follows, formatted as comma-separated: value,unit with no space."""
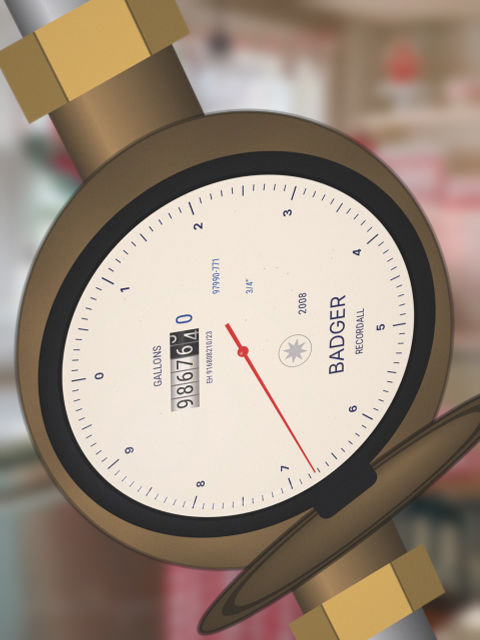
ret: 9867636.7,gal
